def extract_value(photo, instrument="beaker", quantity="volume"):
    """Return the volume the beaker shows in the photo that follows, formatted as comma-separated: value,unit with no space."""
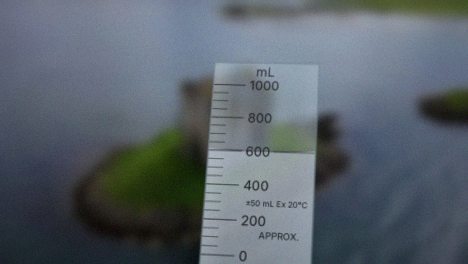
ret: 600,mL
